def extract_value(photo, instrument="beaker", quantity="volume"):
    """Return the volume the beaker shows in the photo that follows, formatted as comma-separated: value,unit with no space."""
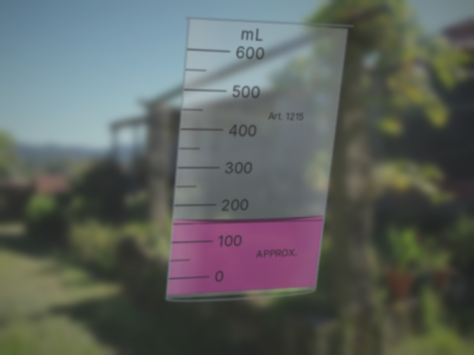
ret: 150,mL
